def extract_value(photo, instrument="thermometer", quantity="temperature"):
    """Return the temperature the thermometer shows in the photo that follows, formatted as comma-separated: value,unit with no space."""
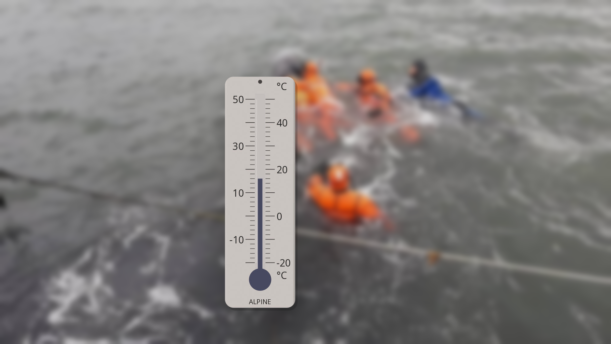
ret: 16,°C
